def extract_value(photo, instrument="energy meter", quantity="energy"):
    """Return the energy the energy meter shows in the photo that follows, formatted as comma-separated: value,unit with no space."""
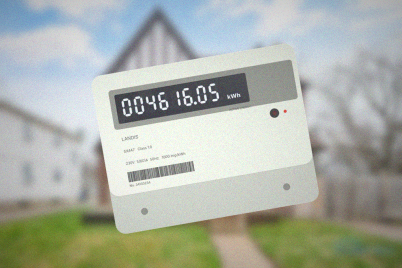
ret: 4616.05,kWh
